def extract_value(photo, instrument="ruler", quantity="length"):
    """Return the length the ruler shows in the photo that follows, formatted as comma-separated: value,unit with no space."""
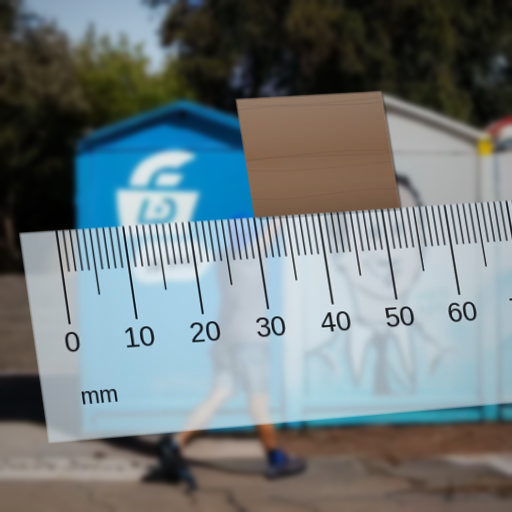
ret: 23,mm
